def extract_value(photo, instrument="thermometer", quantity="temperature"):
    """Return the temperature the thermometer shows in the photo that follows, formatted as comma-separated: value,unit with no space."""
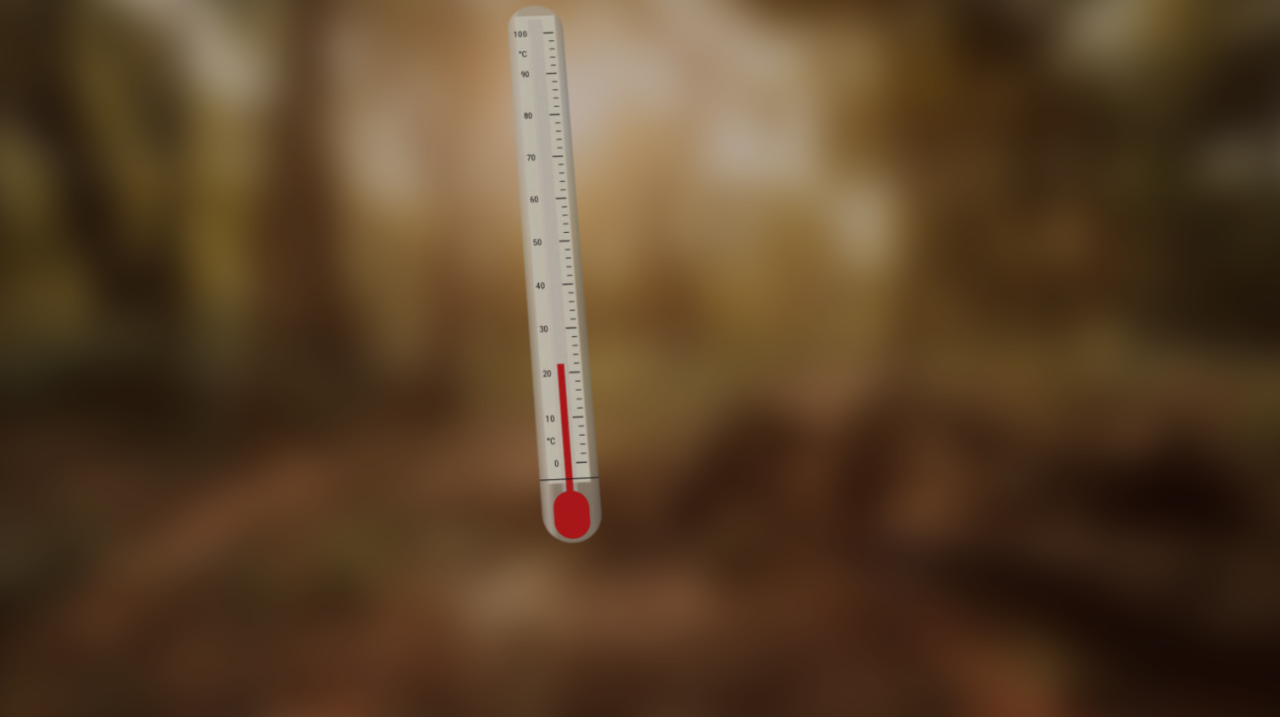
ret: 22,°C
